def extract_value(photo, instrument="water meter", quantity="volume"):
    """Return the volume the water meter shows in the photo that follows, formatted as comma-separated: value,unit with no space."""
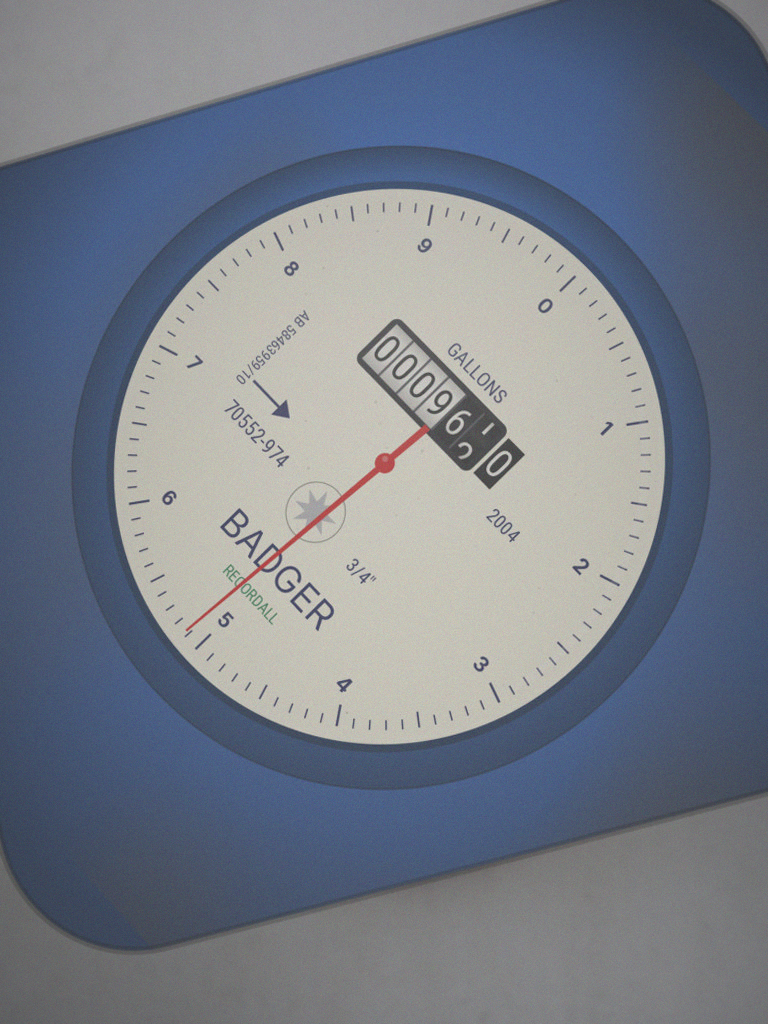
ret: 9615.1,gal
